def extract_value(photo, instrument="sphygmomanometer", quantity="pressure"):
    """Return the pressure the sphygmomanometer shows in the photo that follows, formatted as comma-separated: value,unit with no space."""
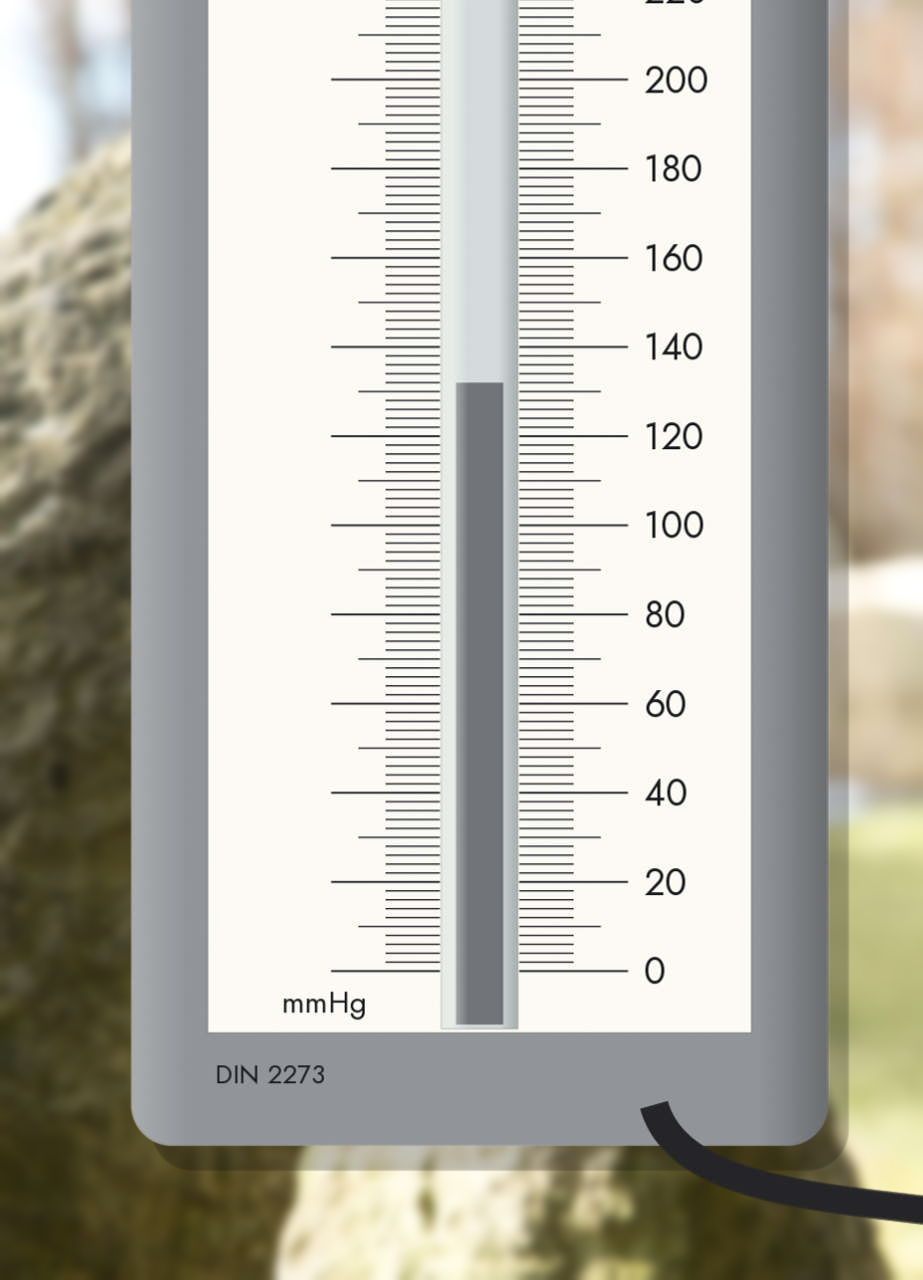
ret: 132,mmHg
